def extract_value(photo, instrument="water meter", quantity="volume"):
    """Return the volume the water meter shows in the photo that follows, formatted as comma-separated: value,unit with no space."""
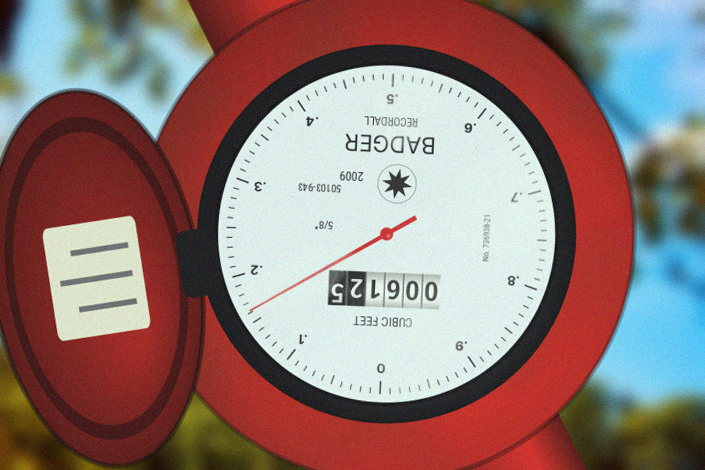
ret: 6125.16,ft³
